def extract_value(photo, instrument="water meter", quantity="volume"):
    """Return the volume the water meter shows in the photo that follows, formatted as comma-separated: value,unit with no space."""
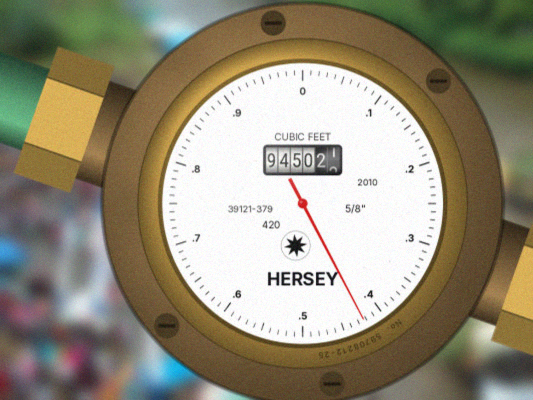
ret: 945021.42,ft³
